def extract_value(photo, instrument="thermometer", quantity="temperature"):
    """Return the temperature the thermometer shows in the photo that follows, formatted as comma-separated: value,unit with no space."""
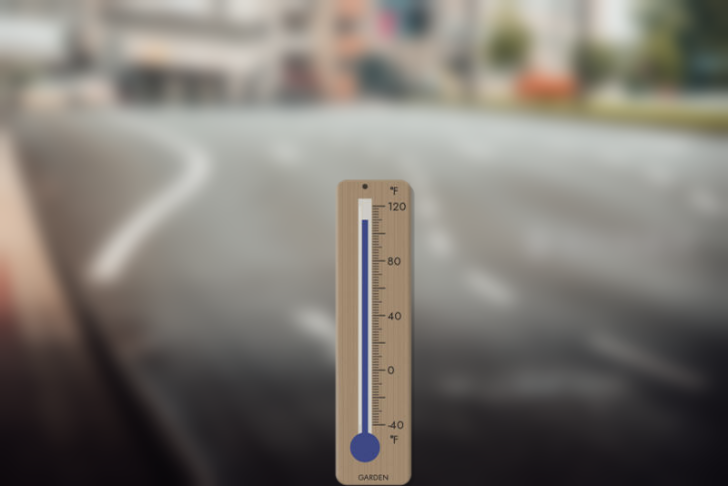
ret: 110,°F
